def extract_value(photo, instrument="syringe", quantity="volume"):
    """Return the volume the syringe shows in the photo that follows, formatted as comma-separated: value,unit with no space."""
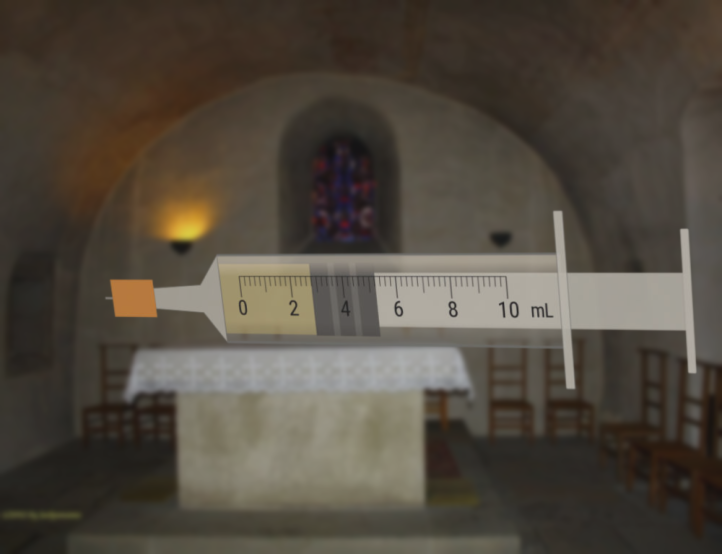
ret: 2.8,mL
